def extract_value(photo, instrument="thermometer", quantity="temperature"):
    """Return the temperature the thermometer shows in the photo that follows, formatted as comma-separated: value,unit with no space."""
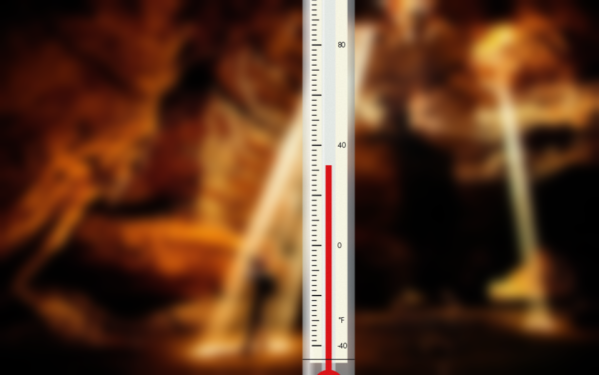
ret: 32,°F
